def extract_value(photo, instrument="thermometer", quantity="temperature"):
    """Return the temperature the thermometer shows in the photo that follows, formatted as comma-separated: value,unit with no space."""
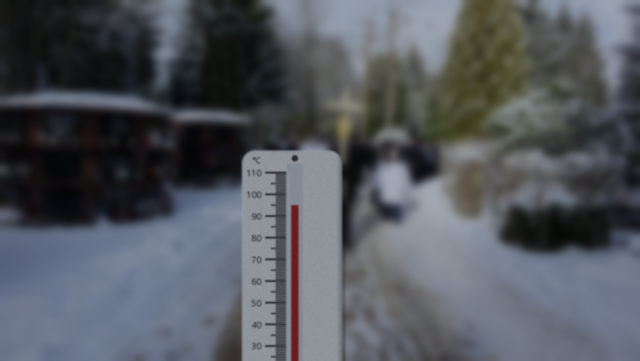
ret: 95,°C
